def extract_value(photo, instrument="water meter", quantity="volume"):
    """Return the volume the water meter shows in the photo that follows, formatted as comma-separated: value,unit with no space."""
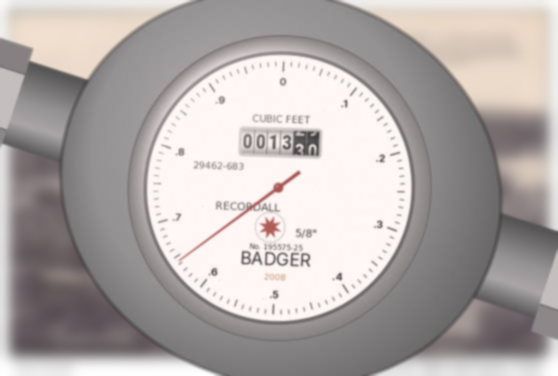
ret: 1329.64,ft³
